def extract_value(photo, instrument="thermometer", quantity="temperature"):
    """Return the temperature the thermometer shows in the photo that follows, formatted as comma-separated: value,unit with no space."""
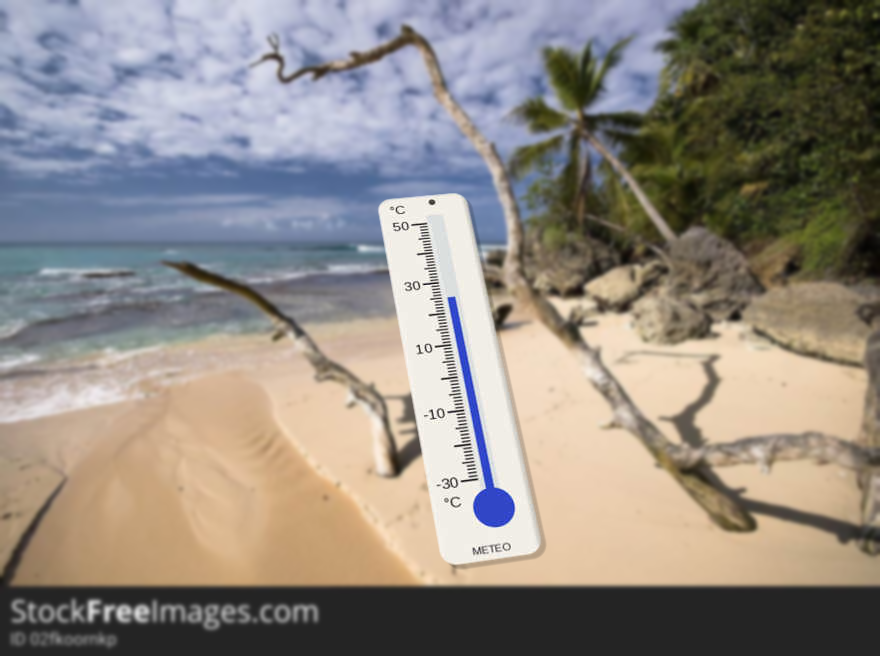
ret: 25,°C
